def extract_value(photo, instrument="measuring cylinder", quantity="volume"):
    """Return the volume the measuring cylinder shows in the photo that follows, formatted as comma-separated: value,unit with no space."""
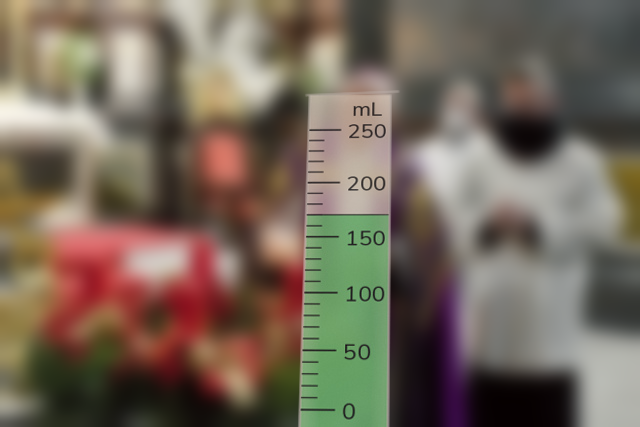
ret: 170,mL
